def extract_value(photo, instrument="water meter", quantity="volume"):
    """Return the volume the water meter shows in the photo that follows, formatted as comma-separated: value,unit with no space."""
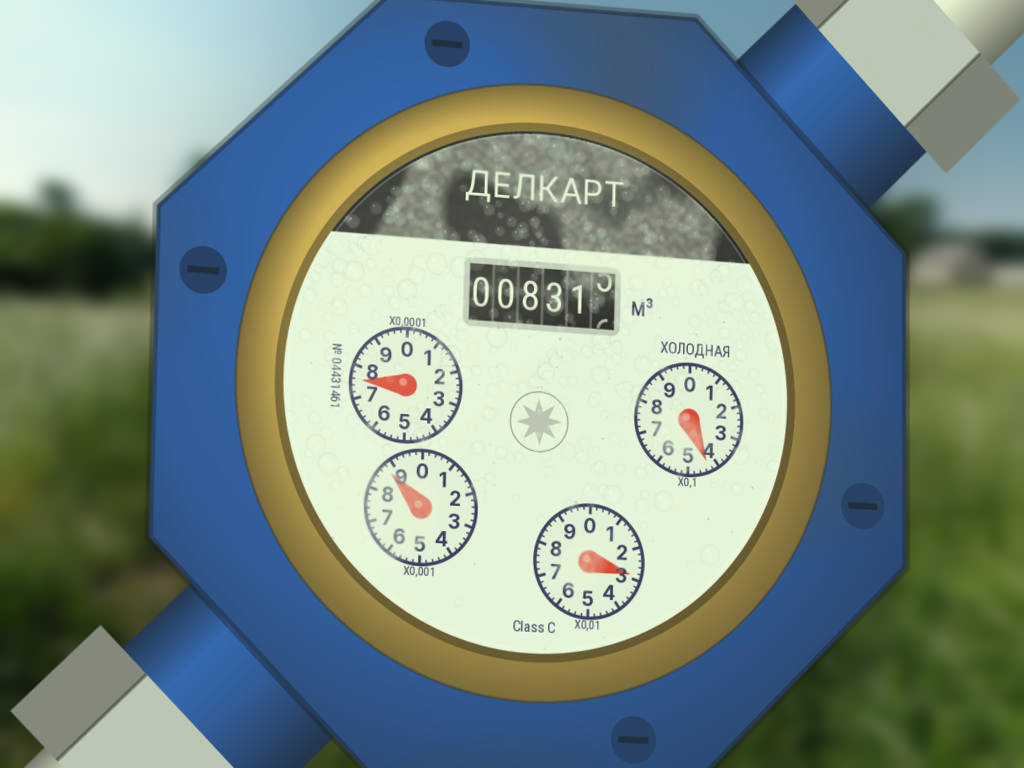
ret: 8315.4287,m³
